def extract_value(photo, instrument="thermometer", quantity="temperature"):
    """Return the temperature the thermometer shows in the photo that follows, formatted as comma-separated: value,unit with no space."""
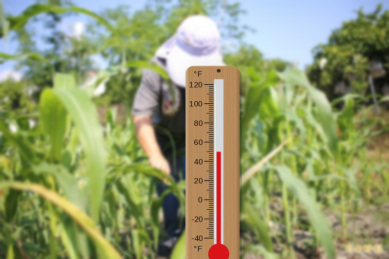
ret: 50,°F
